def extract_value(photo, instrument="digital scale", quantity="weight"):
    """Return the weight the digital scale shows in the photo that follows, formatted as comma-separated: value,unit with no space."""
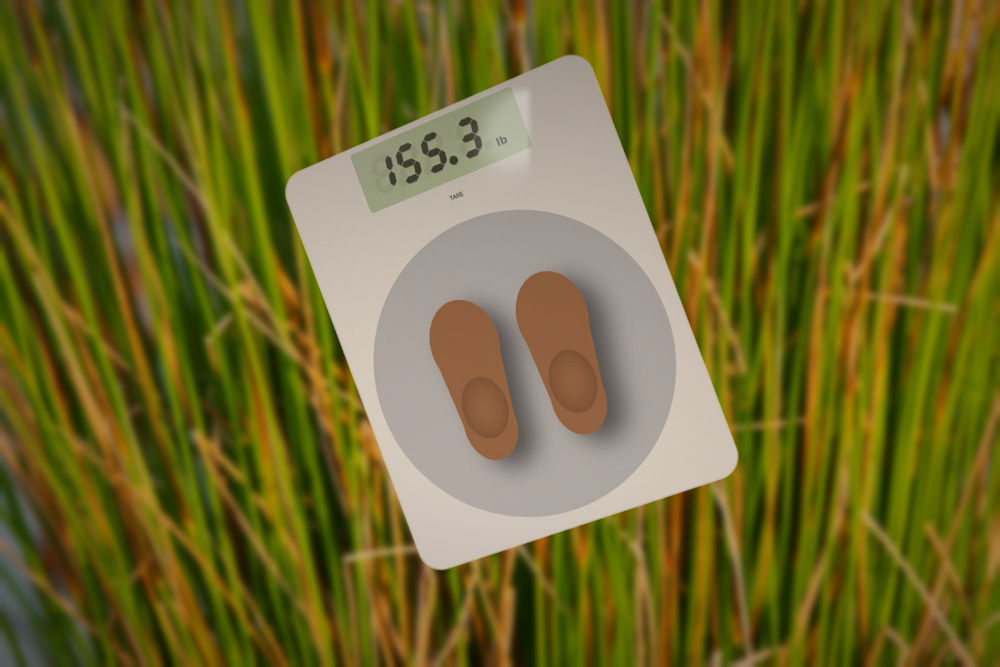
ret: 155.3,lb
